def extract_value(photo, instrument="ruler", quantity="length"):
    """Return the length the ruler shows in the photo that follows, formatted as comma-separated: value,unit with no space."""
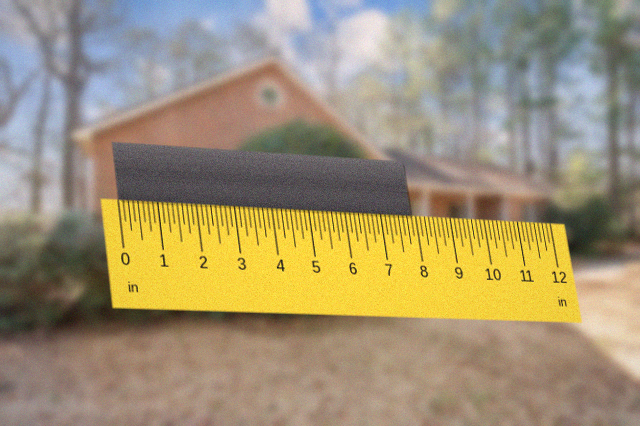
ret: 7.875,in
